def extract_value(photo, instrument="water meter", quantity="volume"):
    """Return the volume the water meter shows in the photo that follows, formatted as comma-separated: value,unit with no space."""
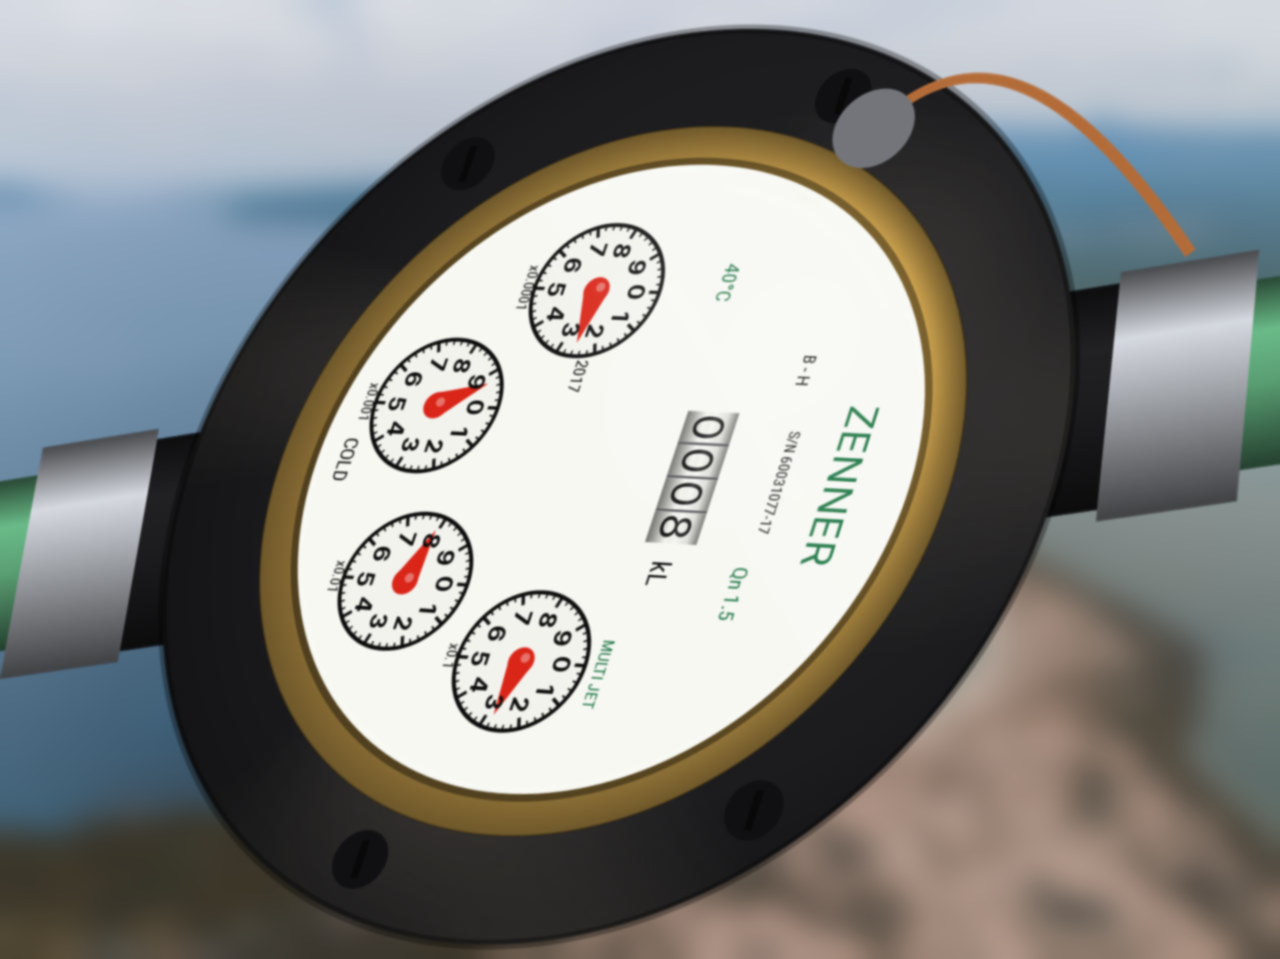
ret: 8.2792,kL
